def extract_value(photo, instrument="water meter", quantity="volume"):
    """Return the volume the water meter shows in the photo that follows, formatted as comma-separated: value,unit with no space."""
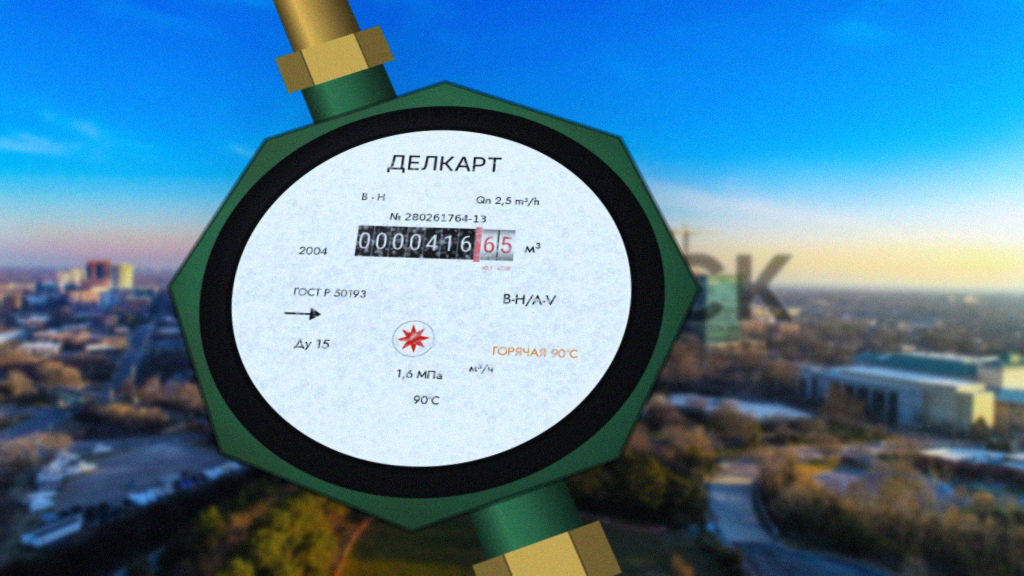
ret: 416.65,m³
